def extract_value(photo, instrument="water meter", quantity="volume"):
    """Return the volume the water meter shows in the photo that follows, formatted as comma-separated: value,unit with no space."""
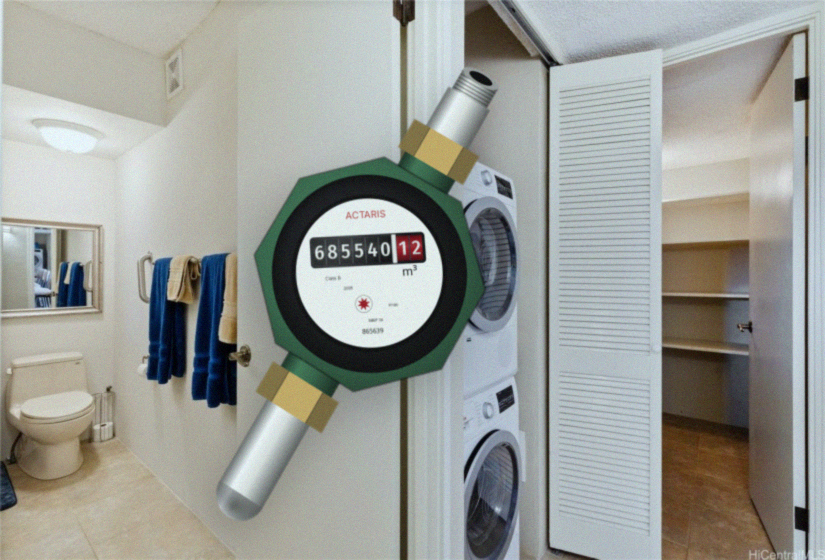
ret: 685540.12,m³
